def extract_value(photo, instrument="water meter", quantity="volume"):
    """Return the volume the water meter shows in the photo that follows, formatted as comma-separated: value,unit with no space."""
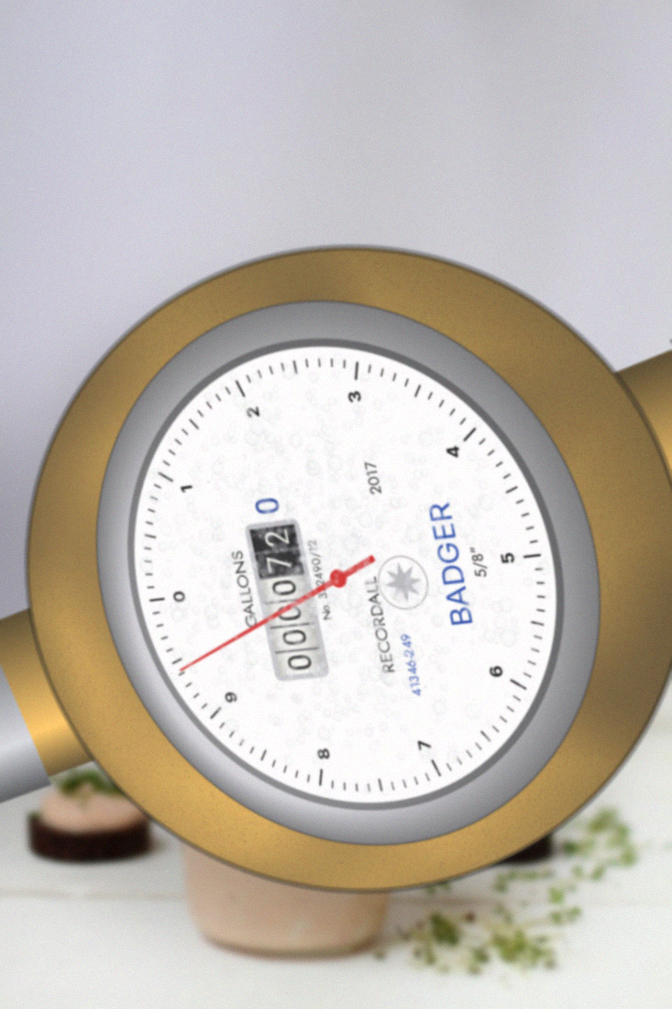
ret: 719.4,gal
